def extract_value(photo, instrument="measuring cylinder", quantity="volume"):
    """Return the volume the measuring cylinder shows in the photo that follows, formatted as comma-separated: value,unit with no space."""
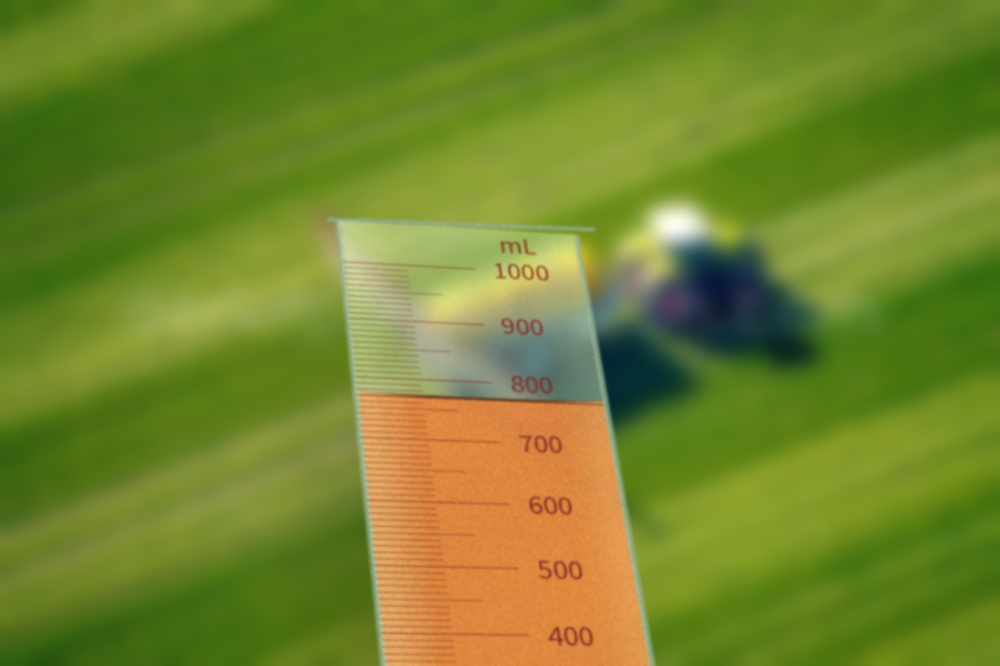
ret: 770,mL
